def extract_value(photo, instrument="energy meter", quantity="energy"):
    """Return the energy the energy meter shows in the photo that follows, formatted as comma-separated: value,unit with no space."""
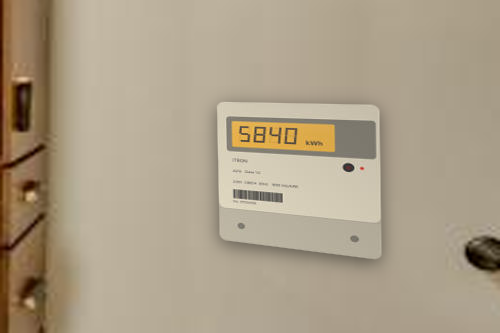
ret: 5840,kWh
